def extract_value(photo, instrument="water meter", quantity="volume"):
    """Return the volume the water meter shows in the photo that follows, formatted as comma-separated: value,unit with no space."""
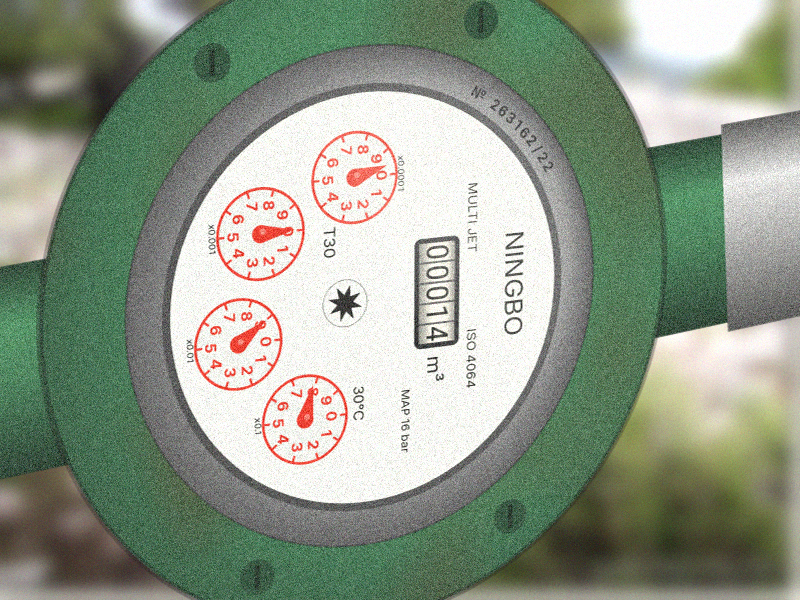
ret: 14.7899,m³
